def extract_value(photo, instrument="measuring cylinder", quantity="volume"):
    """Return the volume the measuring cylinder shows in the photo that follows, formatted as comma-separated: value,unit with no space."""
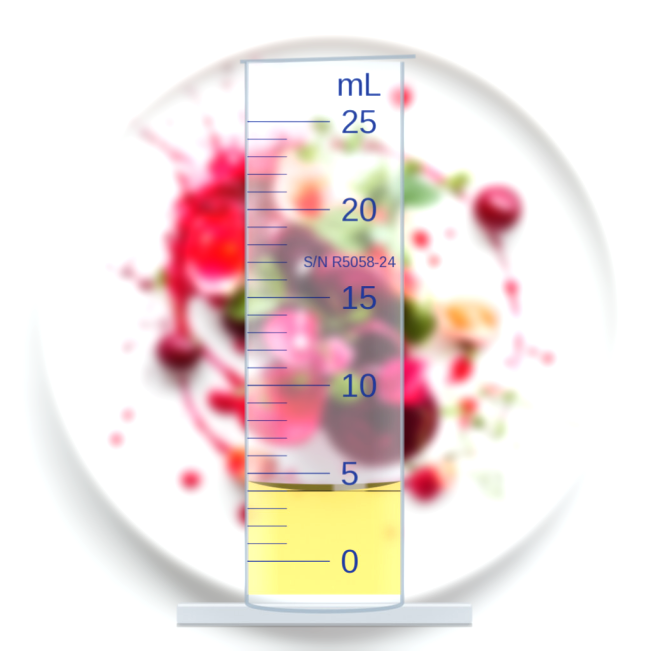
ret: 4,mL
